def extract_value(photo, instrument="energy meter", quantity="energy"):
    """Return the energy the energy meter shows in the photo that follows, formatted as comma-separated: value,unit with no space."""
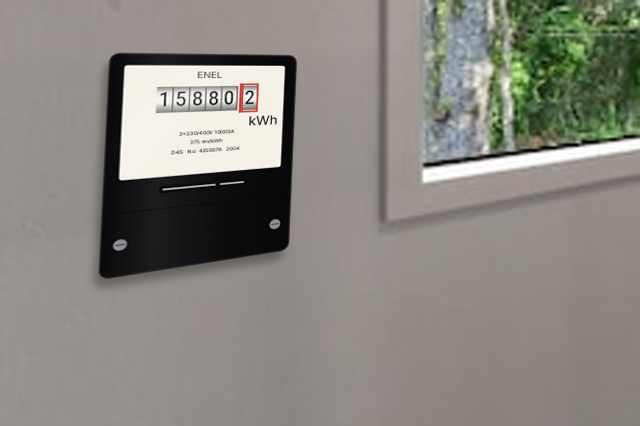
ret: 15880.2,kWh
